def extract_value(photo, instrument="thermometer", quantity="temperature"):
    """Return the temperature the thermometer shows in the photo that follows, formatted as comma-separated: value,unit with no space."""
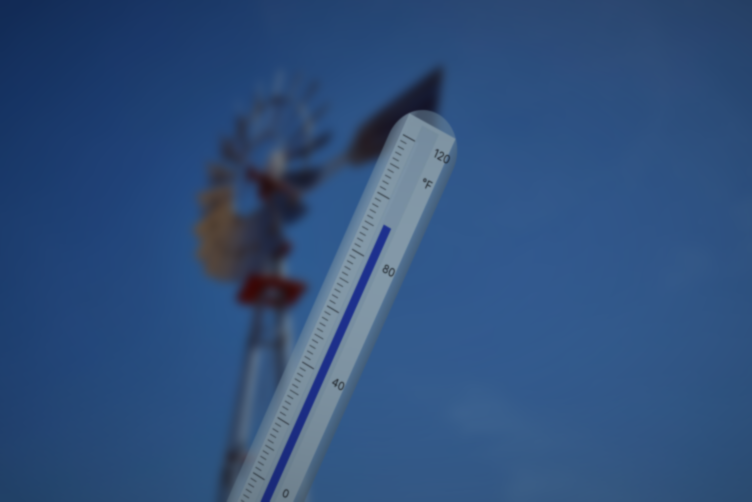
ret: 92,°F
